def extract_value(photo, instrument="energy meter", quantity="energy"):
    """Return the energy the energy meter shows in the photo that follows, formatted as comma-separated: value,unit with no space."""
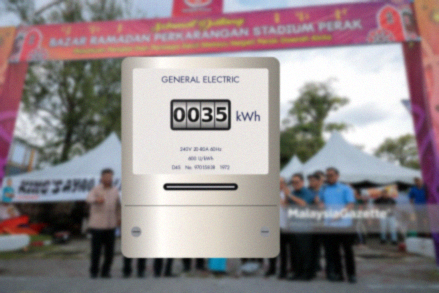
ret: 35,kWh
